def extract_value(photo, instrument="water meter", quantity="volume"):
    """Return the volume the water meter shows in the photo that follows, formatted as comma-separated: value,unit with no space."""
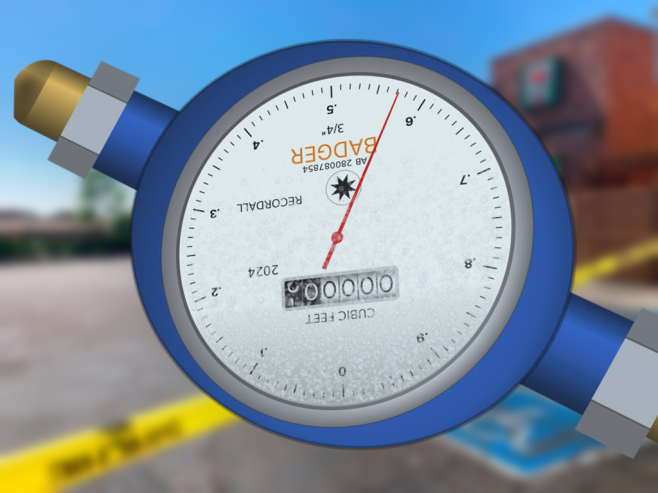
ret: 1.57,ft³
